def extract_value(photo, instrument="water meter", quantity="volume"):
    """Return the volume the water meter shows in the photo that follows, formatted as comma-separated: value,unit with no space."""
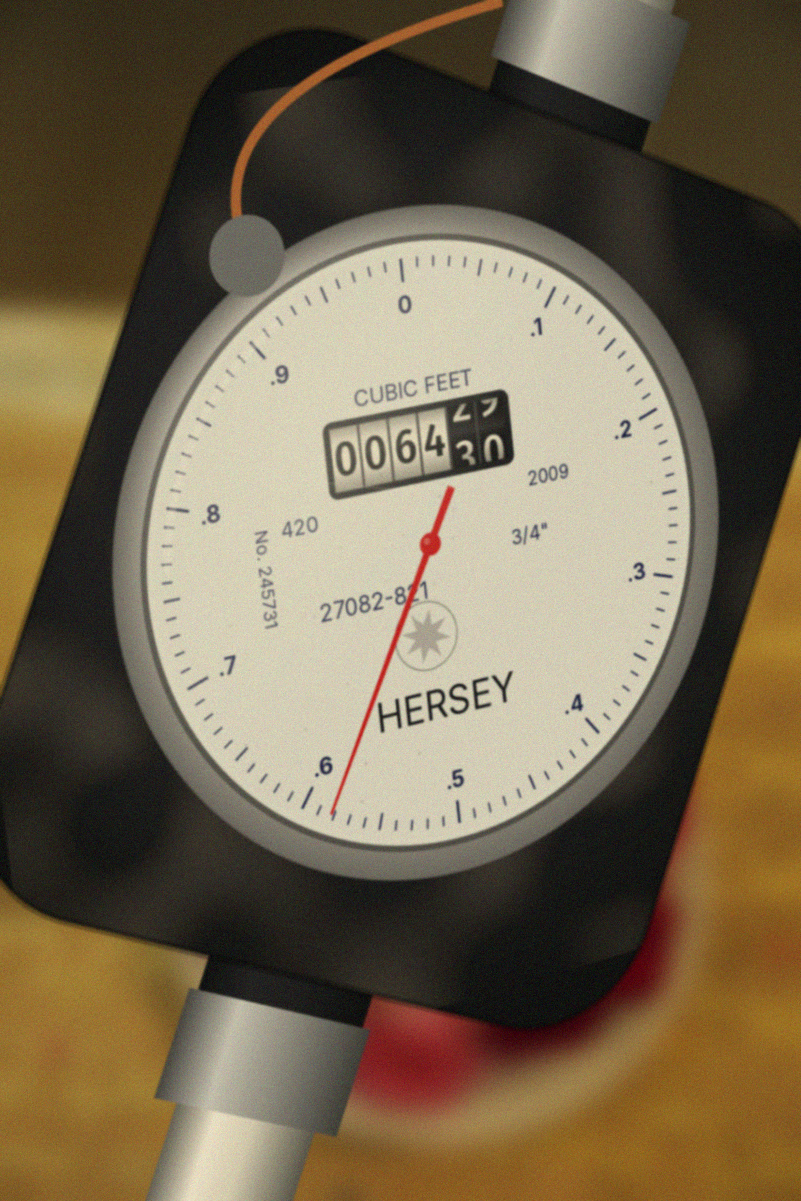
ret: 6429.58,ft³
